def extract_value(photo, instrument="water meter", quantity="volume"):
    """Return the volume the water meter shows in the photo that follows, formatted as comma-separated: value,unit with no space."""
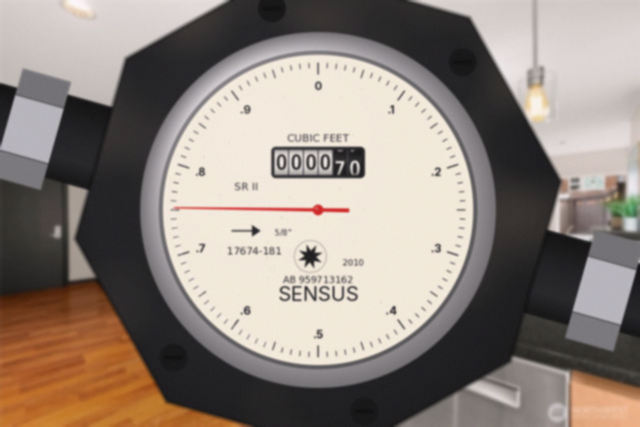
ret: 69.75,ft³
